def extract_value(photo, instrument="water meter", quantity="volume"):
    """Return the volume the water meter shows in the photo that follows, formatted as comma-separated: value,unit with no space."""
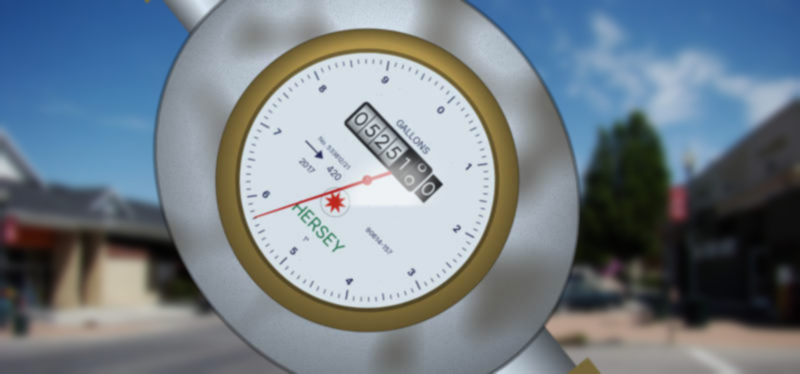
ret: 525185.7,gal
